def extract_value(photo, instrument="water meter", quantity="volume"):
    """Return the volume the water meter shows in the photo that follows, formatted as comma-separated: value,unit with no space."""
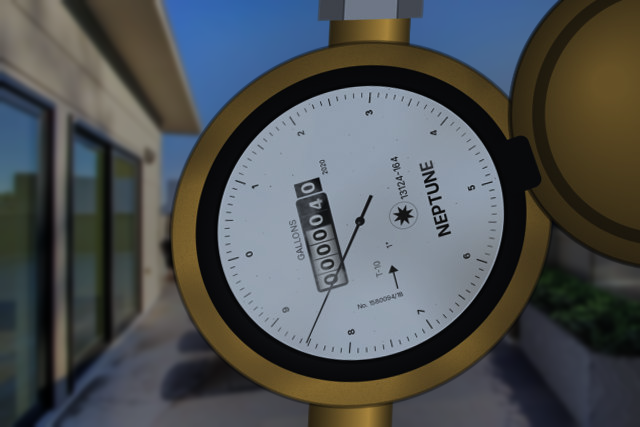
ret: 38.5,gal
